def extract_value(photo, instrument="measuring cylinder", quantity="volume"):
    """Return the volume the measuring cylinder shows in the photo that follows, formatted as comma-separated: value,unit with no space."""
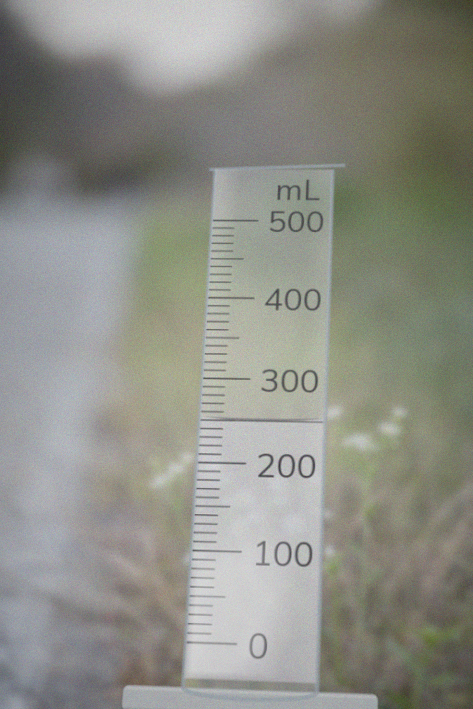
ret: 250,mL
